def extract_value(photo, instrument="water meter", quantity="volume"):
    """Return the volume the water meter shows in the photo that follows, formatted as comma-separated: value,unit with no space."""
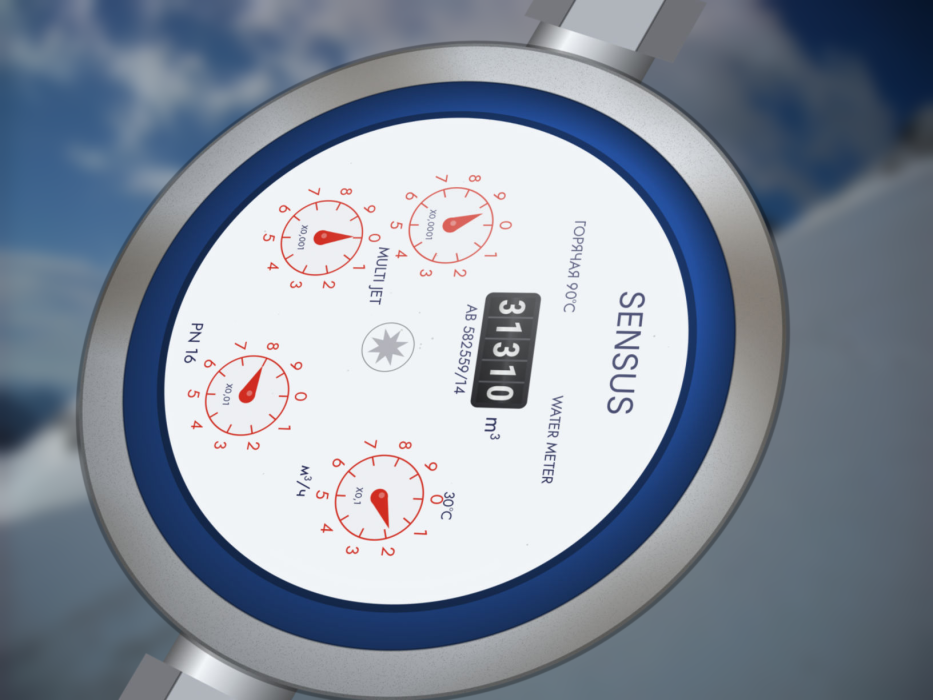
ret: 31310.1799,m³
